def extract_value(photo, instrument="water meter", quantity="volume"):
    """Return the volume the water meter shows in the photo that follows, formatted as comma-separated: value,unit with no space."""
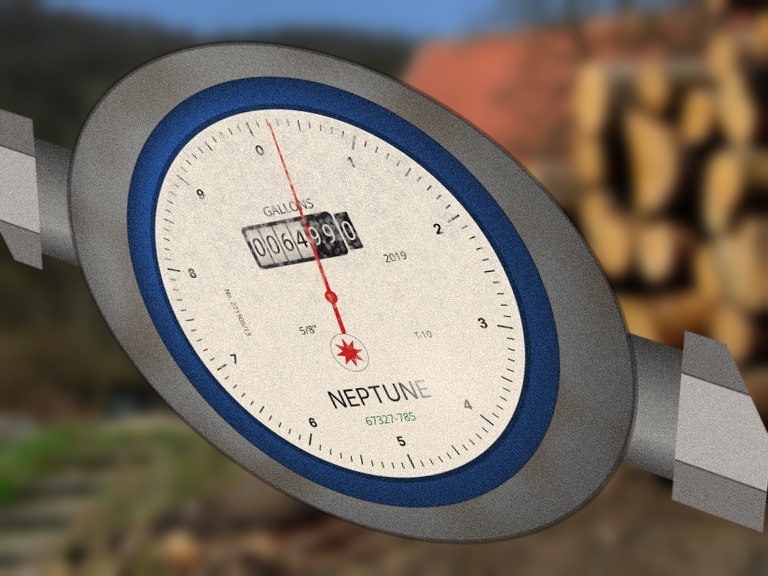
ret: 64990.2,gal
